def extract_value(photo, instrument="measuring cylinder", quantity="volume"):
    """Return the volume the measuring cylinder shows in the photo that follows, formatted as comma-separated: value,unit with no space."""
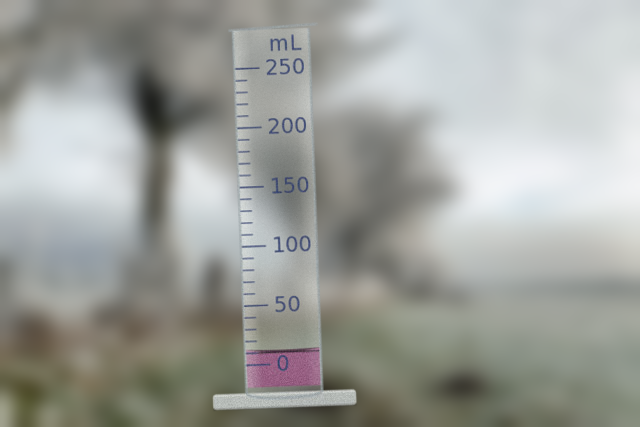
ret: 10,mL
